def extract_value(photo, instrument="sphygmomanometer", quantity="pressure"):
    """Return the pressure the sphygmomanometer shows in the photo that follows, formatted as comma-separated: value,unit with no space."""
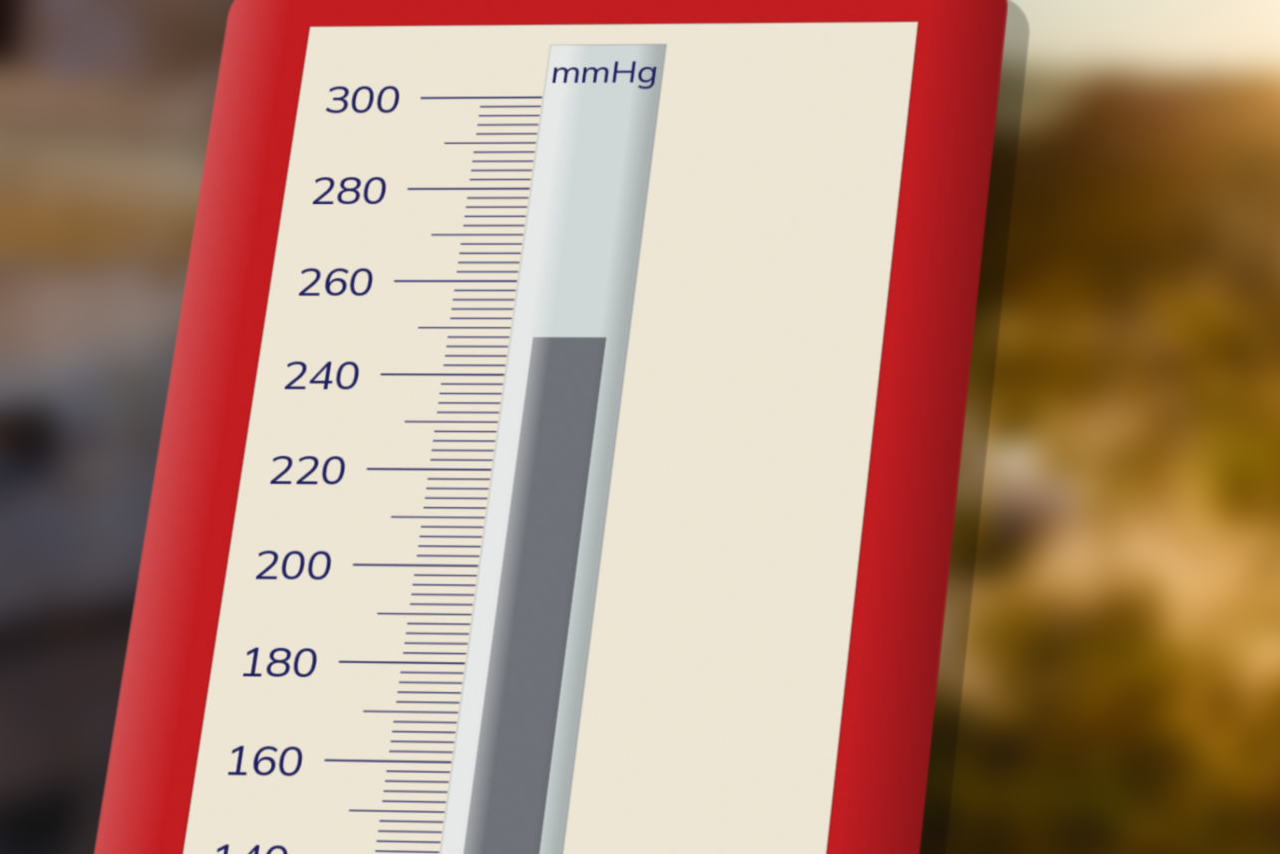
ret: 248,mmHg
